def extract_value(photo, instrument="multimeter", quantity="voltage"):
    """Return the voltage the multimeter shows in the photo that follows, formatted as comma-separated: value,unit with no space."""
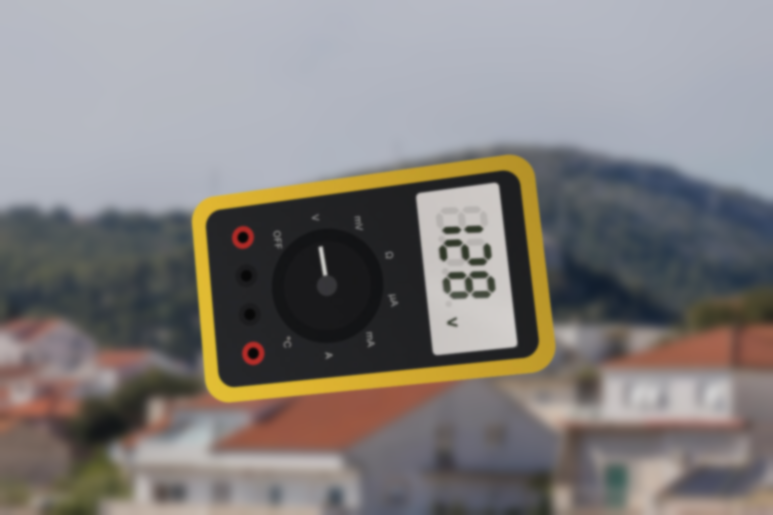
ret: 128,V
